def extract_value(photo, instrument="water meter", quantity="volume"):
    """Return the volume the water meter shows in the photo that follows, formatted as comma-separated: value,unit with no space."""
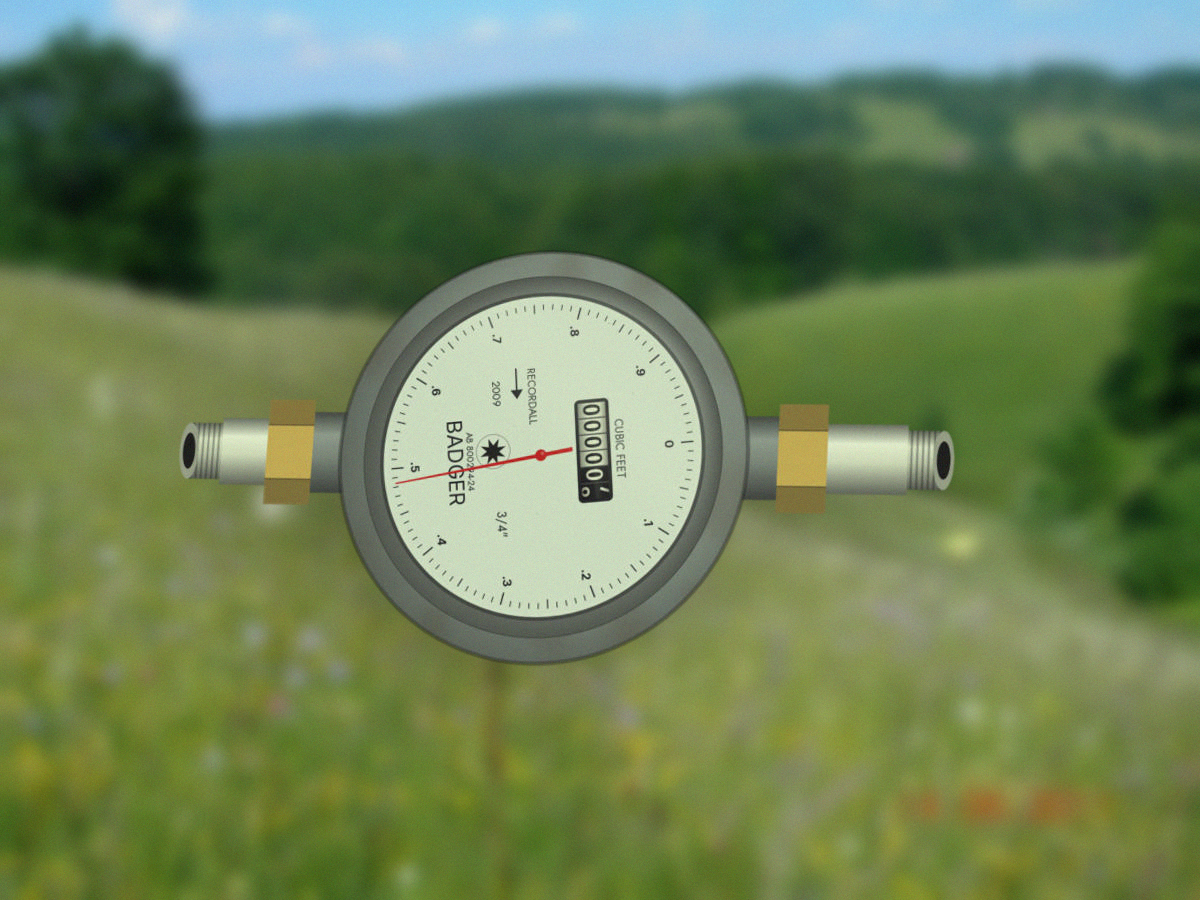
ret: 7.48,ft³
